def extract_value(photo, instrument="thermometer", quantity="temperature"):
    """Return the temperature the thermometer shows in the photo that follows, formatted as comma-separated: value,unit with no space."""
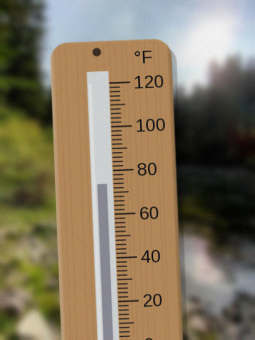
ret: 74,°F
